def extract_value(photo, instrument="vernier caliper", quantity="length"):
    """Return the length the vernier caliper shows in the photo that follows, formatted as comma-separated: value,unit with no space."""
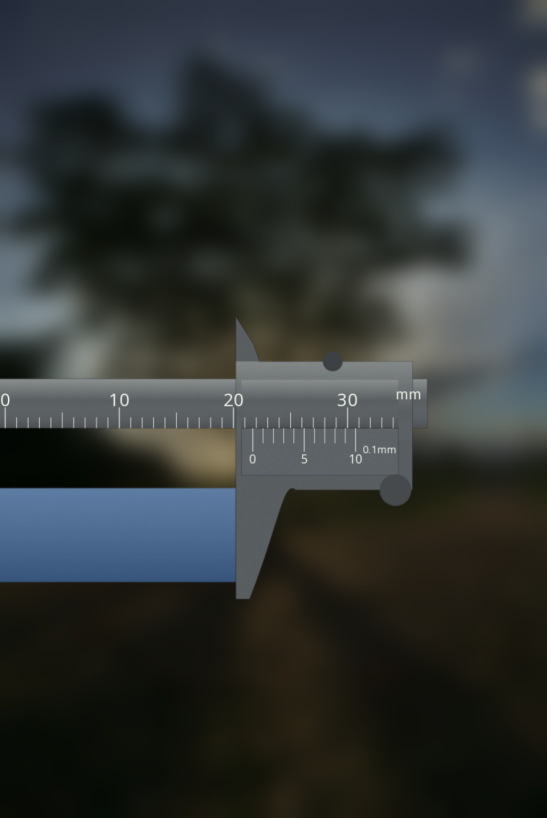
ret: 21.7,mm
